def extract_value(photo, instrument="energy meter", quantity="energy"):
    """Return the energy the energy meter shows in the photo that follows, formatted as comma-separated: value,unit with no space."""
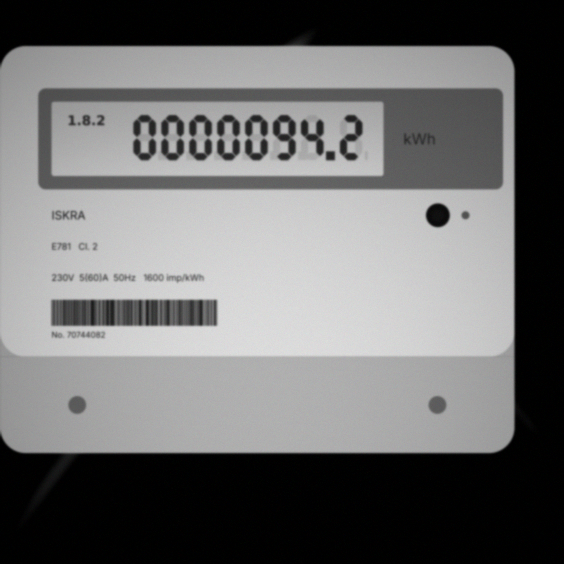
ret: 94.2,kWh
